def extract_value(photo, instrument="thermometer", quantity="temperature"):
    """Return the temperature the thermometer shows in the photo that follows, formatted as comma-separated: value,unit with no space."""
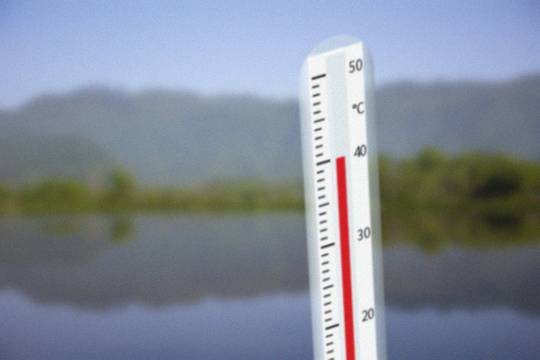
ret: 40,°C
